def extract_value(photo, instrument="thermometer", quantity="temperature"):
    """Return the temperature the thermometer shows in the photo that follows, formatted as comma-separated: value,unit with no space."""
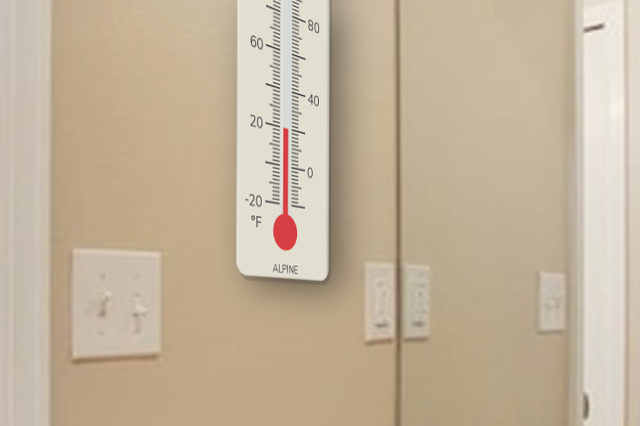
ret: 20,°F
